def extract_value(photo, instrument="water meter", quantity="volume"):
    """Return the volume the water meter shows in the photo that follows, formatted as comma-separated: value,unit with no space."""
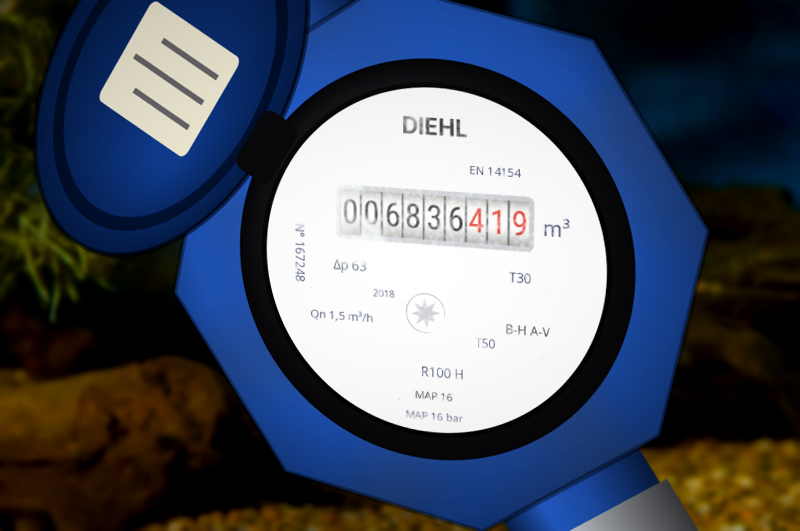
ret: 6836.419,m³
